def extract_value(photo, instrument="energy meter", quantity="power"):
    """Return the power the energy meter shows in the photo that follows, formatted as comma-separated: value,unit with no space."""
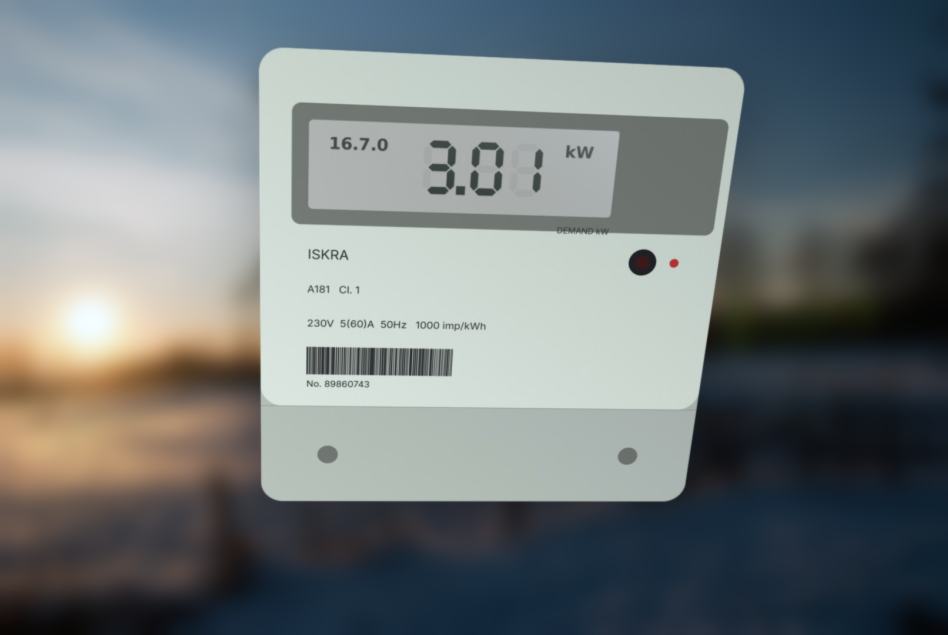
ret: 3.01,kW
